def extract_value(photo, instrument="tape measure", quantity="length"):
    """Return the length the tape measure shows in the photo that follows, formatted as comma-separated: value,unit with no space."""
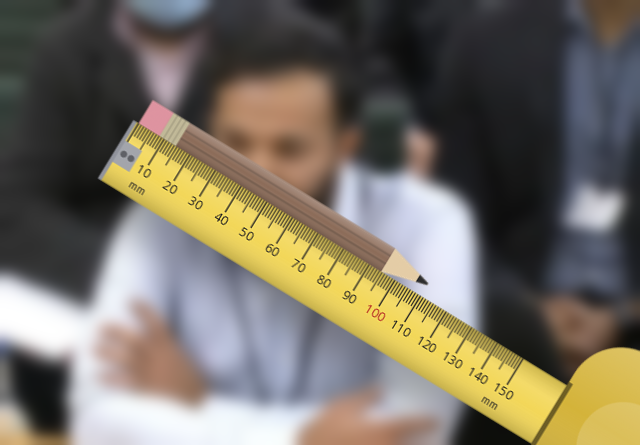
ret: 110,mm
